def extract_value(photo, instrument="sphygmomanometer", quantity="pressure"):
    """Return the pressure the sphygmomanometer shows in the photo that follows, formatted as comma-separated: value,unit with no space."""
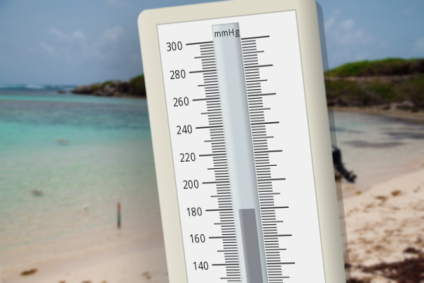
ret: 180,mmHg
